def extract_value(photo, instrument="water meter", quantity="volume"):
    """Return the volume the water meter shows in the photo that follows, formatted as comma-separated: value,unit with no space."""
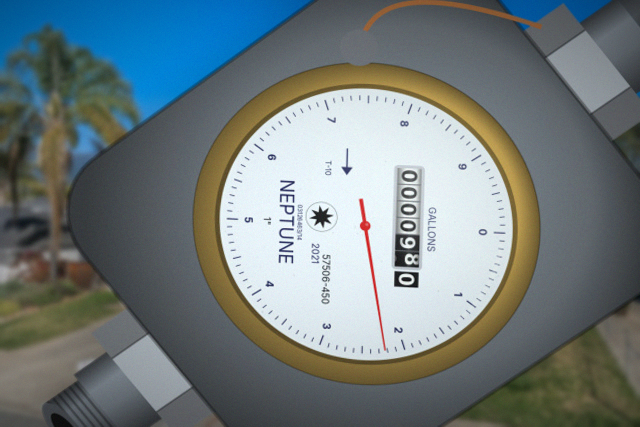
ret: 982.2,gal
